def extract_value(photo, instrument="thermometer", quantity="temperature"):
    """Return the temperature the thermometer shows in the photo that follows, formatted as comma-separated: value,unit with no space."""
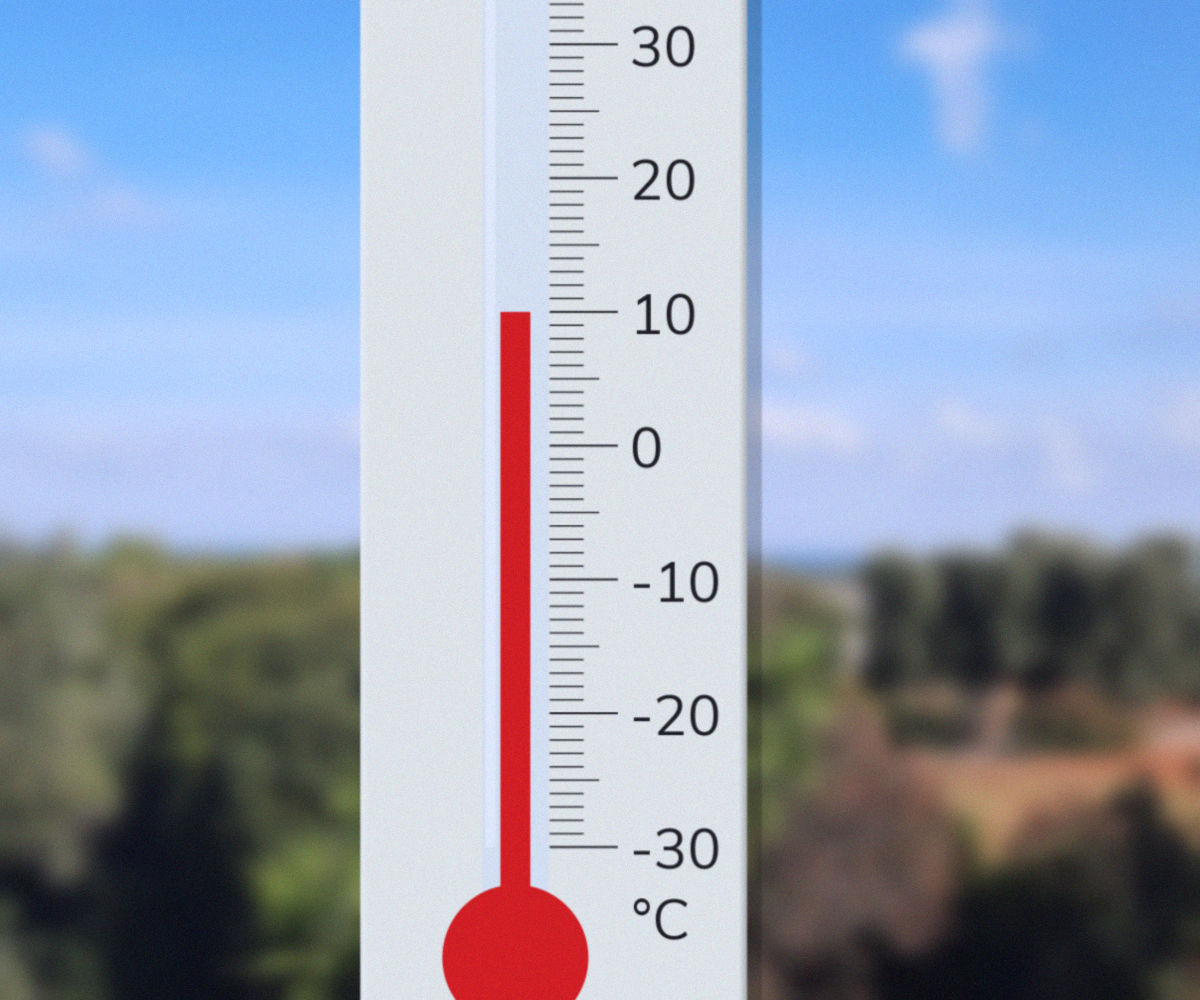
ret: 10,°C
